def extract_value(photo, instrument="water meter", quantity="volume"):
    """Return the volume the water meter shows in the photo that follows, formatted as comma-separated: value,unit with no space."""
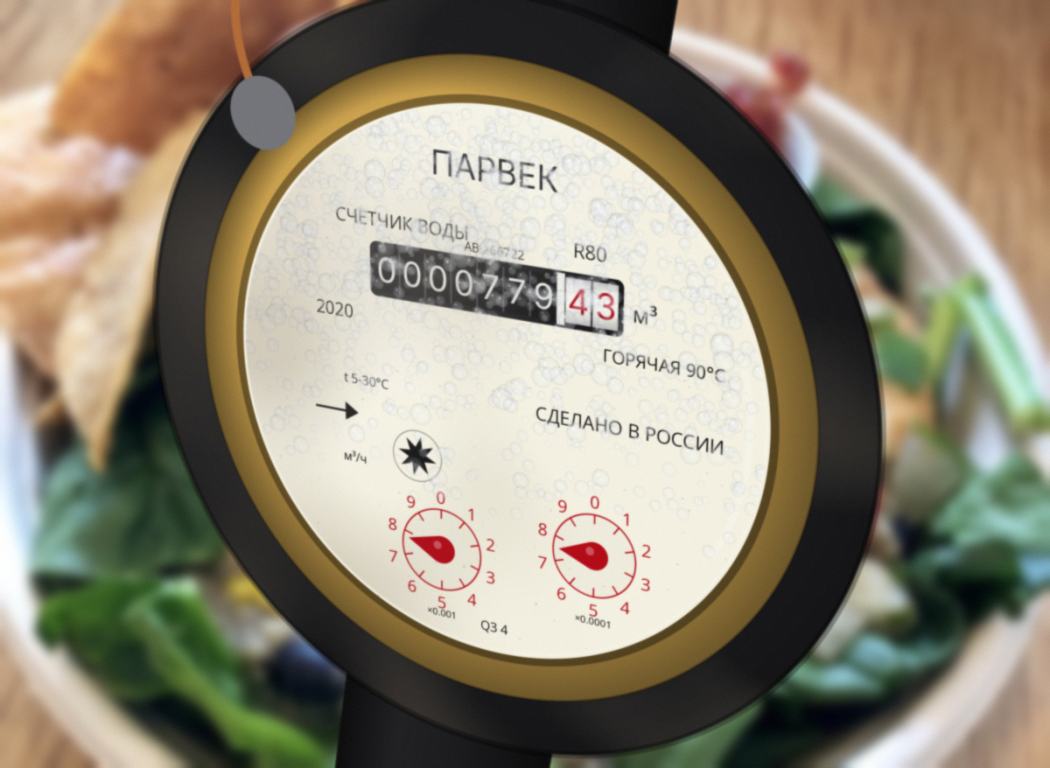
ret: 779.4377,m³
